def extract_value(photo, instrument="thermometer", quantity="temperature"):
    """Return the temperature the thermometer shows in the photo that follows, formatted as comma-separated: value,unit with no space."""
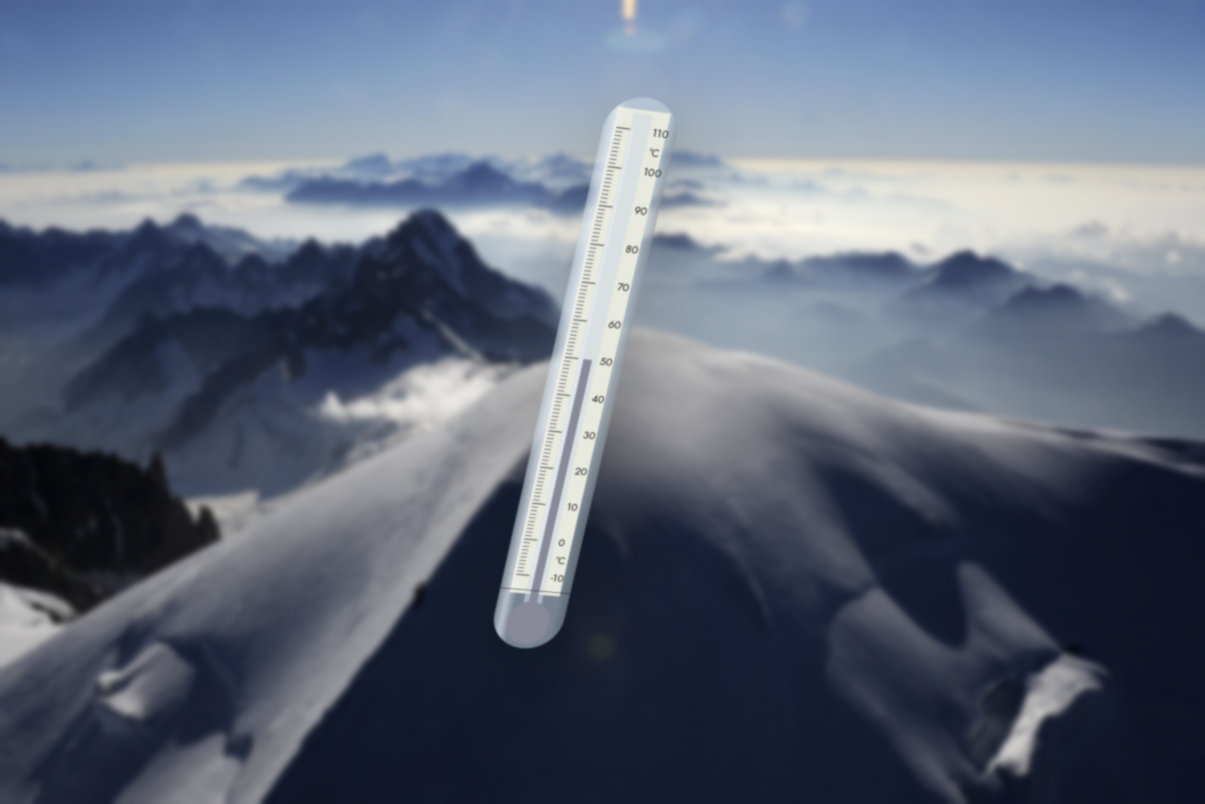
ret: 50,°C
